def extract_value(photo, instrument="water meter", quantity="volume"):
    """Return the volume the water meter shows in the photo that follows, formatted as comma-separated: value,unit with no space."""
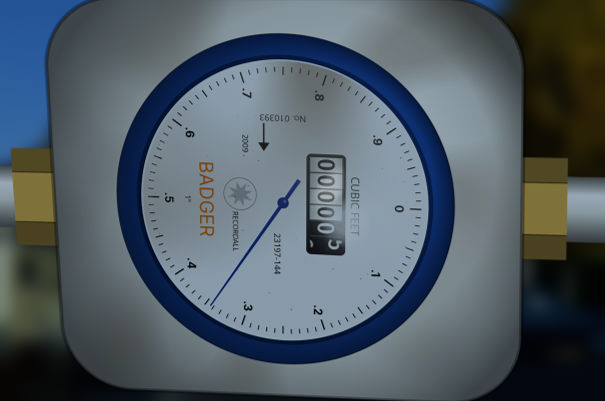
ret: 5.34,ft³
